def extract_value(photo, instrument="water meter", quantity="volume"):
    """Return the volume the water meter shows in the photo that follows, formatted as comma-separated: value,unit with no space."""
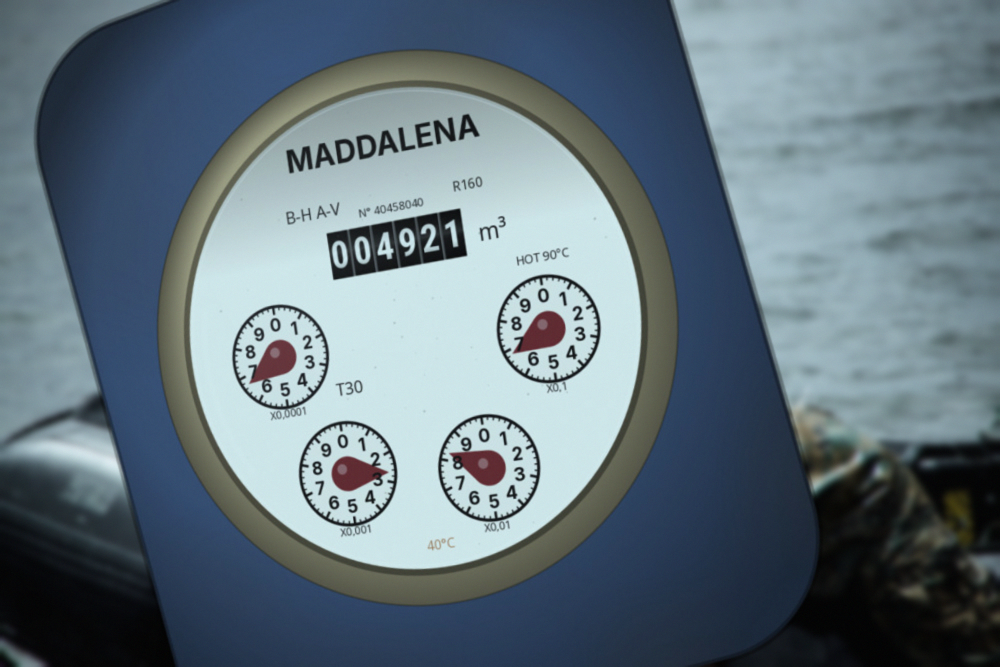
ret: 4921.6826,m³
